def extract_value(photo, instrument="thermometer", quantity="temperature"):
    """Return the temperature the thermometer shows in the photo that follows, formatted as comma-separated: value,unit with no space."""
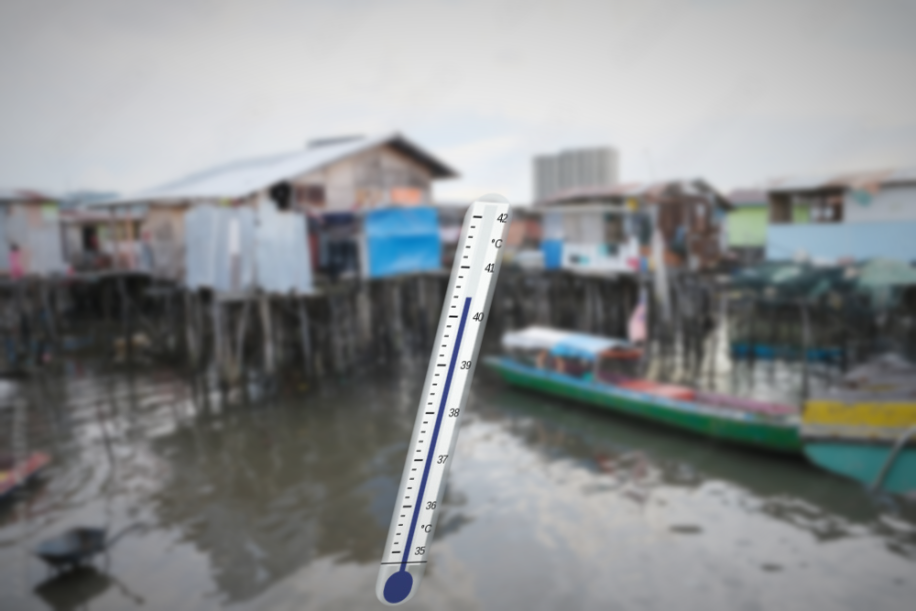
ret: 40.4,°C
